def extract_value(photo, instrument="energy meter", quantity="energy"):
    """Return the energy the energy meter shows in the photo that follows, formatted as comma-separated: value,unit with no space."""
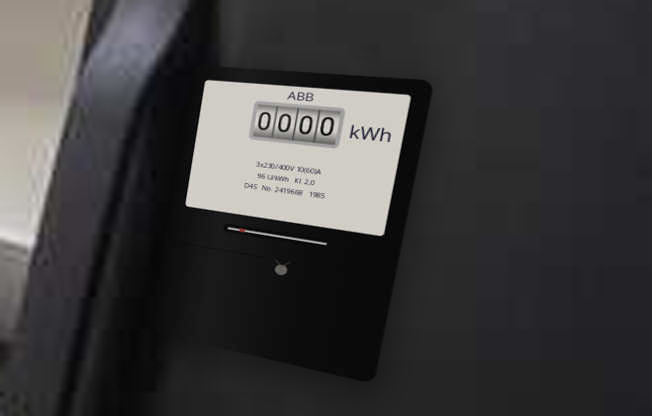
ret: 0,kWh
